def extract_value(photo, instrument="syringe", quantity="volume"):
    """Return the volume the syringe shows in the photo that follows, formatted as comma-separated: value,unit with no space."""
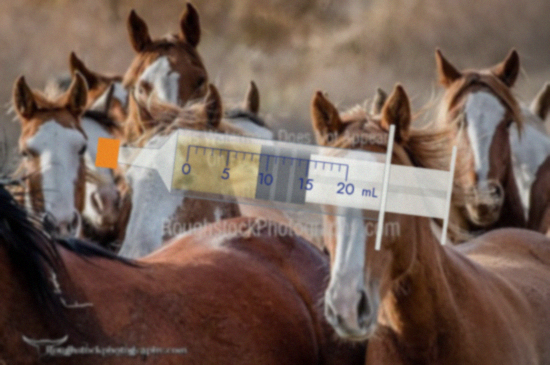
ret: 9,mL
